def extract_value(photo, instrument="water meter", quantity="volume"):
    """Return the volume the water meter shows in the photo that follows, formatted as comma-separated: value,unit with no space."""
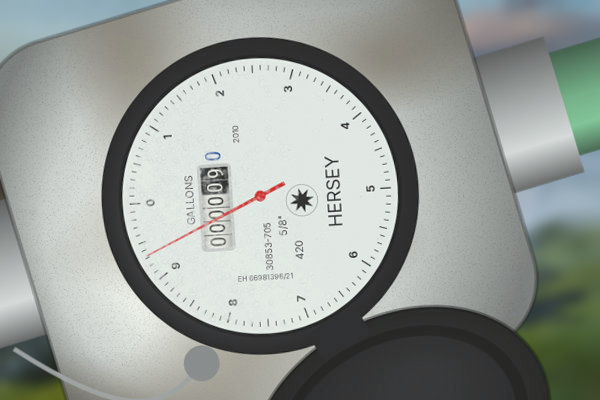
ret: 89.3,gal
